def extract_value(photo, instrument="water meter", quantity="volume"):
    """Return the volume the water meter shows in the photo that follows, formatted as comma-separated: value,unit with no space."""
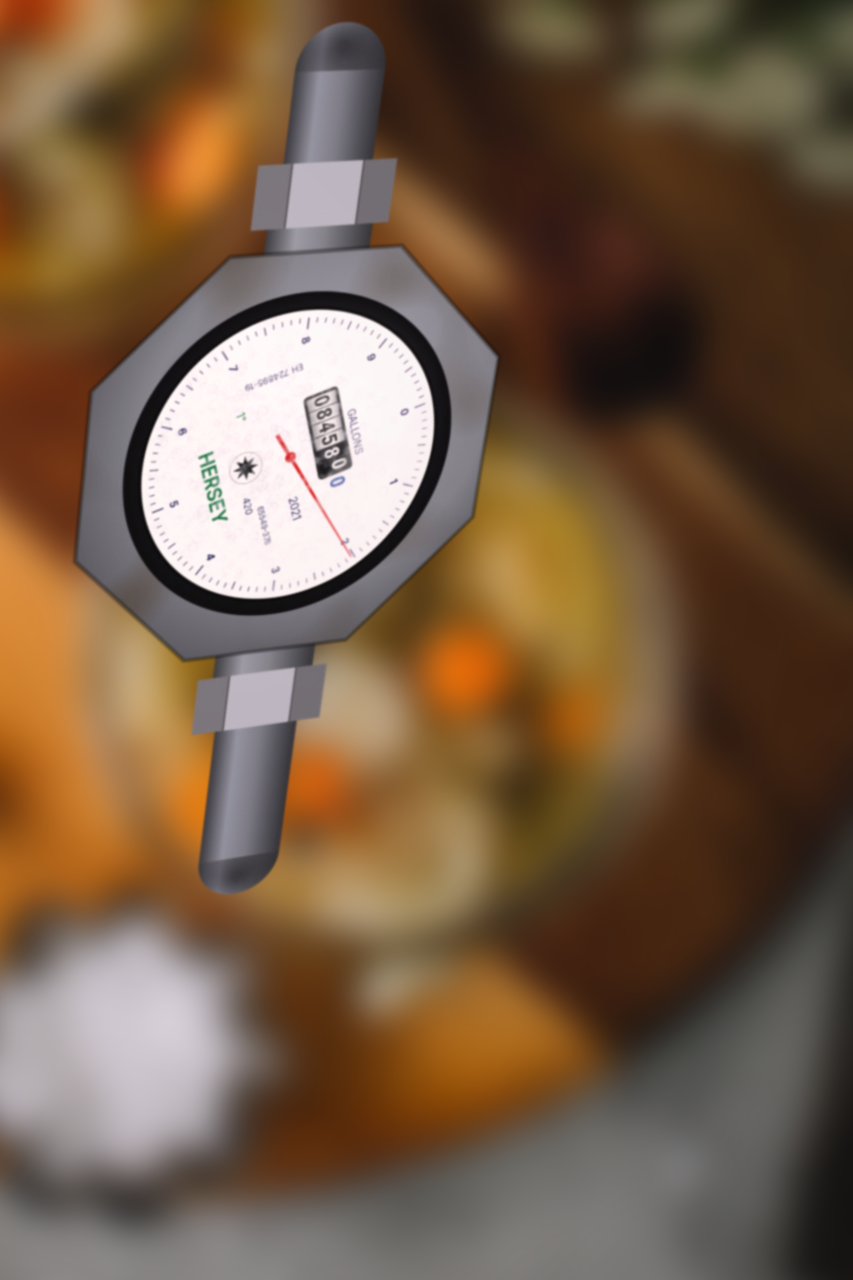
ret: 845802.0,gal
